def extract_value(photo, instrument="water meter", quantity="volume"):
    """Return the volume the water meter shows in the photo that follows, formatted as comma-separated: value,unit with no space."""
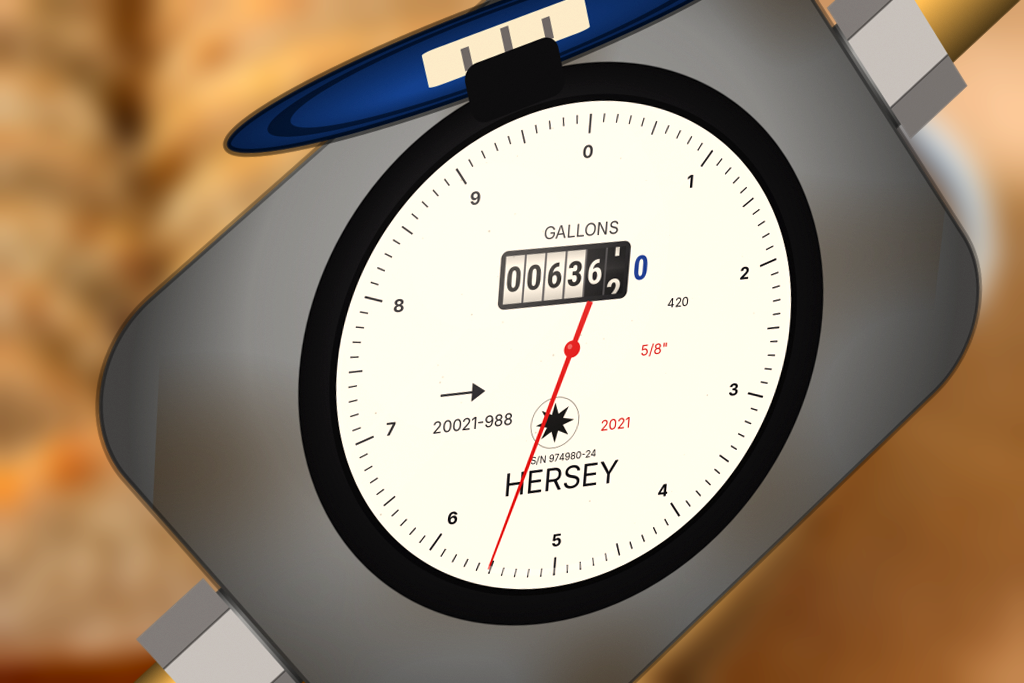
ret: 63615.5,gal
